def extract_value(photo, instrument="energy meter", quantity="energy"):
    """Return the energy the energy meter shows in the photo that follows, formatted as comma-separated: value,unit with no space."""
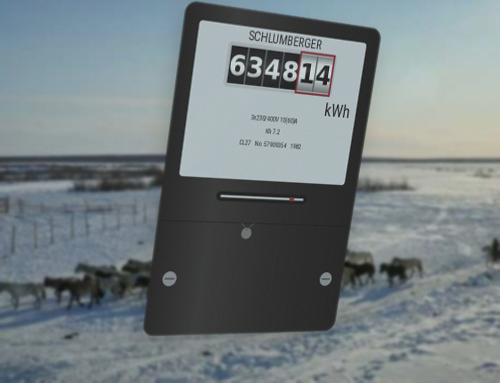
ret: 6348.14,kWh
